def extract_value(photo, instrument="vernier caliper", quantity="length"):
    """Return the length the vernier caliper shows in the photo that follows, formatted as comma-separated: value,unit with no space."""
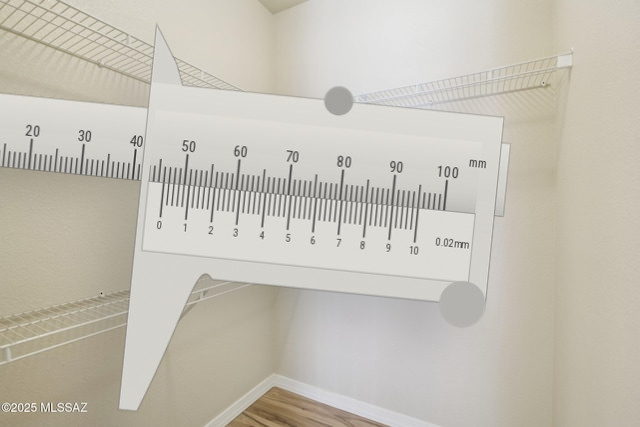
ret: 46.0,mm
